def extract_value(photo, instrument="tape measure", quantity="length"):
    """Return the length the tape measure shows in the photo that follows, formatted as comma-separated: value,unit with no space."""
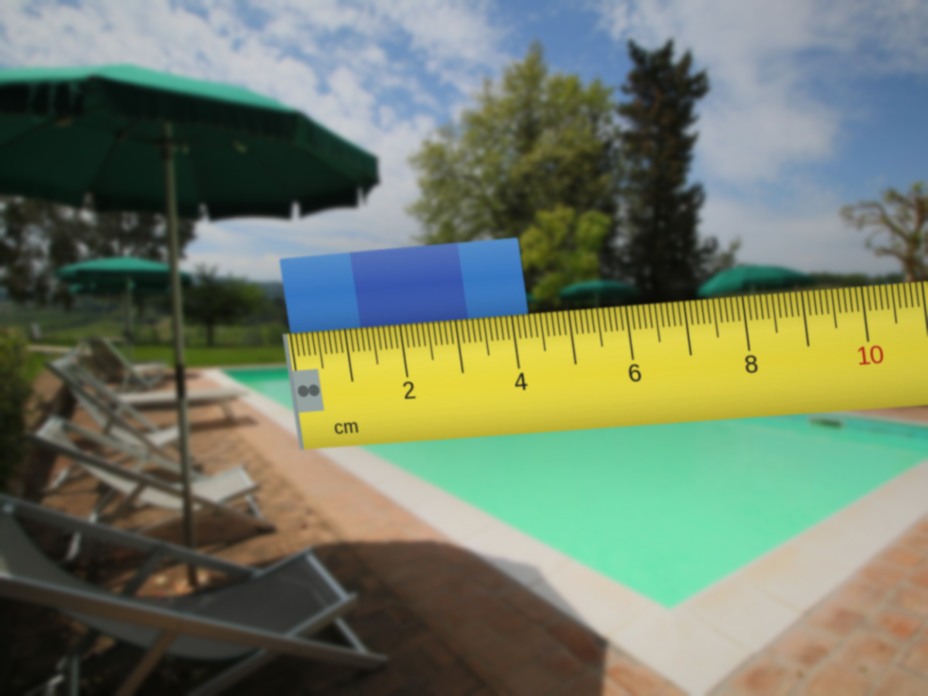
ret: 4.3,cm
